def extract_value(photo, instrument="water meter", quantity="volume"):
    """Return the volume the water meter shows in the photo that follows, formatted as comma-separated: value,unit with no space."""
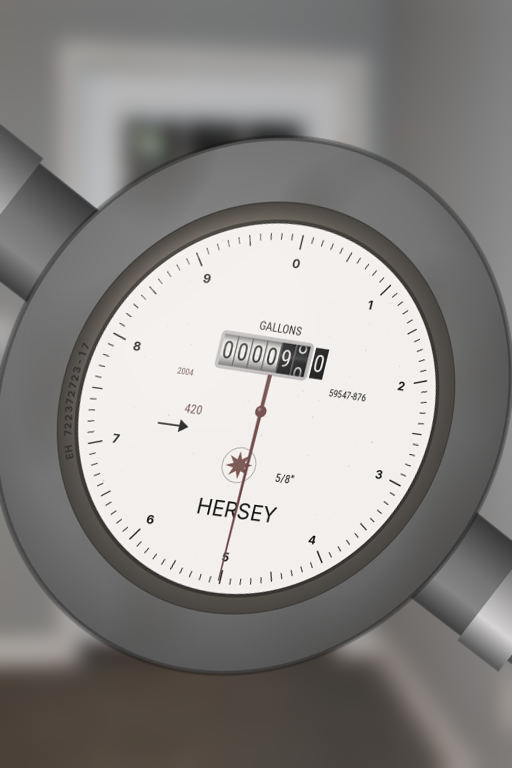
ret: 985.0,gal
